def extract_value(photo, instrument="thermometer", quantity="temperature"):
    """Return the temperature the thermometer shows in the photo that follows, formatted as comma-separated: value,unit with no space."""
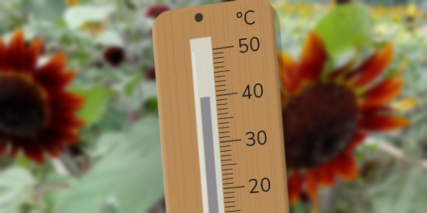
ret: 40,°C
